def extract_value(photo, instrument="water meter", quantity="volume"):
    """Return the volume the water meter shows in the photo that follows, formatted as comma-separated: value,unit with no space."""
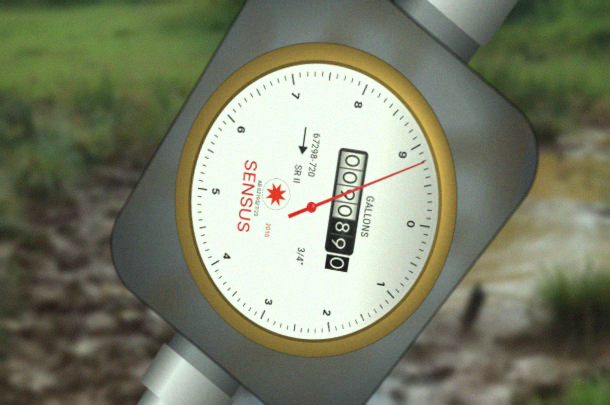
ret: 90889.2,gal
